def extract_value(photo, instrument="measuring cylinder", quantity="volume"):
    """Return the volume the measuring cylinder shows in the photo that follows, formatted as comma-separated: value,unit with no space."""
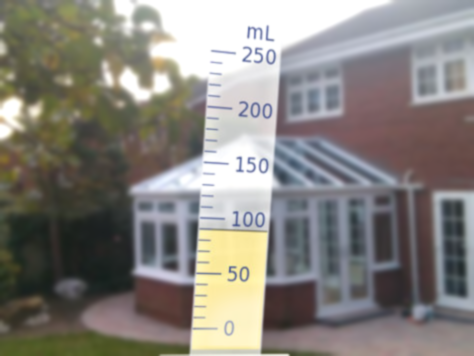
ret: 90,mL
